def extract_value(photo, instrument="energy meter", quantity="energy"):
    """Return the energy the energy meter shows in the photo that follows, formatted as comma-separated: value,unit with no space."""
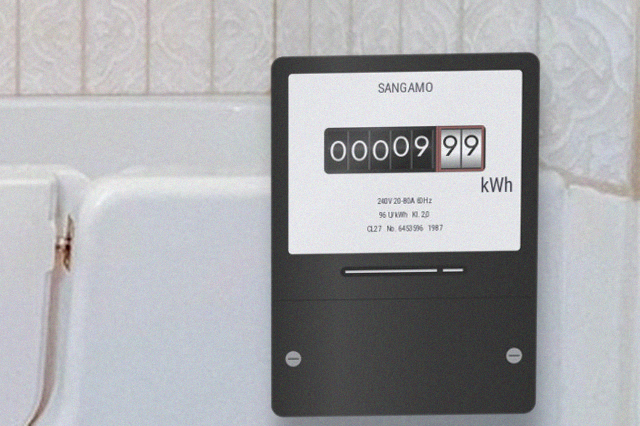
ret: 9.99,kWh
